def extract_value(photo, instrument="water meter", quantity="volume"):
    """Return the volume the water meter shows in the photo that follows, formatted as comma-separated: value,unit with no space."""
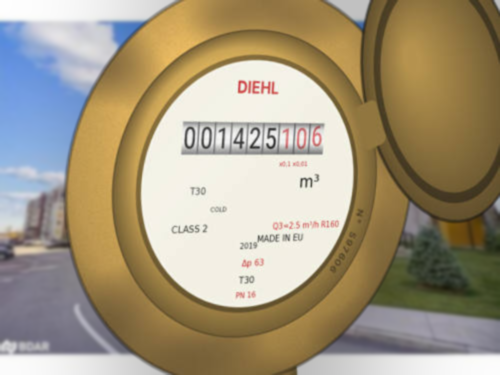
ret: 1425.106,m³
